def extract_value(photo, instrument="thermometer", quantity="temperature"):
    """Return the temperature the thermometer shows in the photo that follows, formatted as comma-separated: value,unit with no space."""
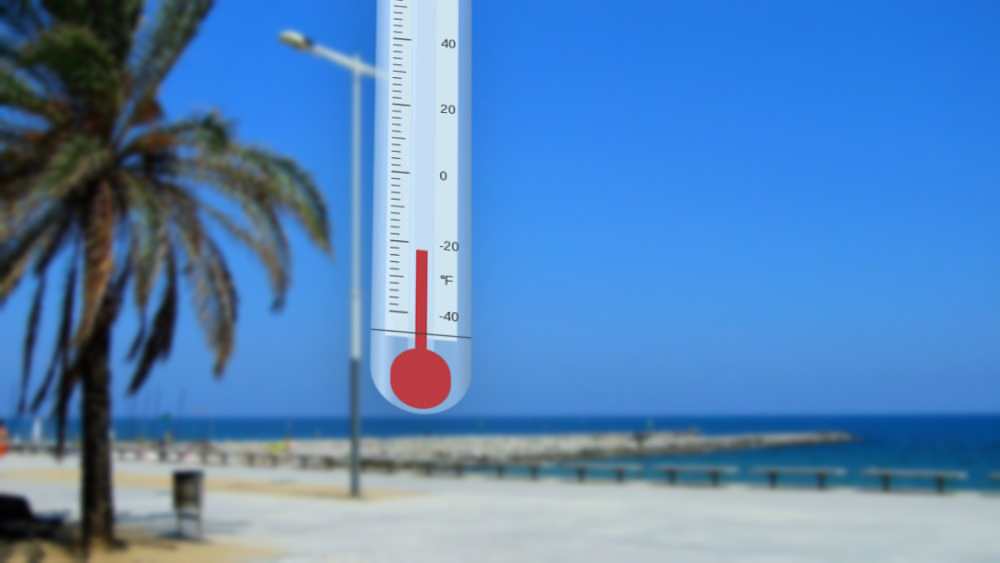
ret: -22,°F
